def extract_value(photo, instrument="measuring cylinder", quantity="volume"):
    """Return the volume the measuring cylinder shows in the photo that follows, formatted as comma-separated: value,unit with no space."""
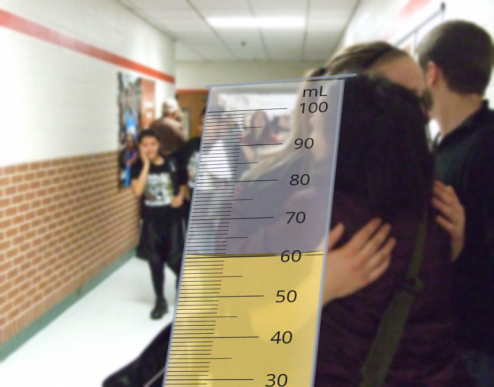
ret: 60,mL
